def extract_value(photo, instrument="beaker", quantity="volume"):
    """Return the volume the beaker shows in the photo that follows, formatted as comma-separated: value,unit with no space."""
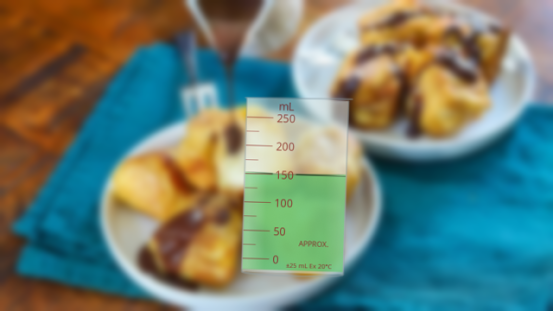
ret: 150,mL
